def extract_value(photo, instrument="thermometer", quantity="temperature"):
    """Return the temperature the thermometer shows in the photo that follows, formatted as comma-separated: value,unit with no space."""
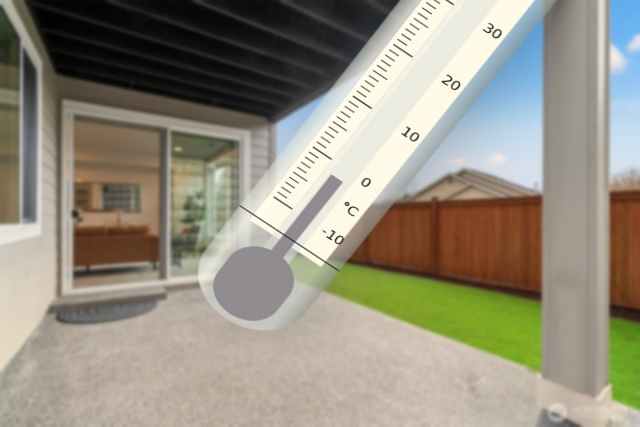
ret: -2,°C
